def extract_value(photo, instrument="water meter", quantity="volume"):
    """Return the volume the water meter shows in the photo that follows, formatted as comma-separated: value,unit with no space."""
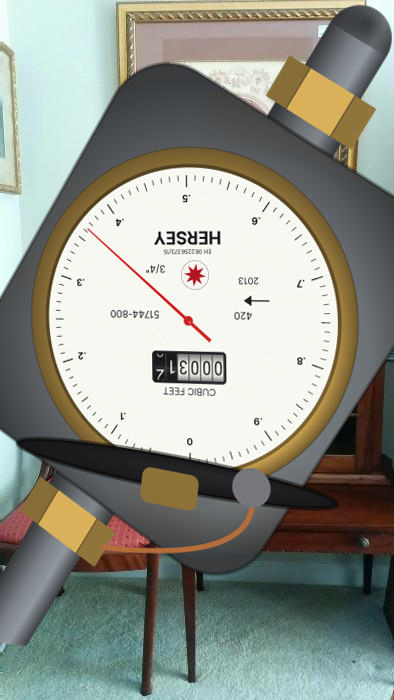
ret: 312.36,ft³
